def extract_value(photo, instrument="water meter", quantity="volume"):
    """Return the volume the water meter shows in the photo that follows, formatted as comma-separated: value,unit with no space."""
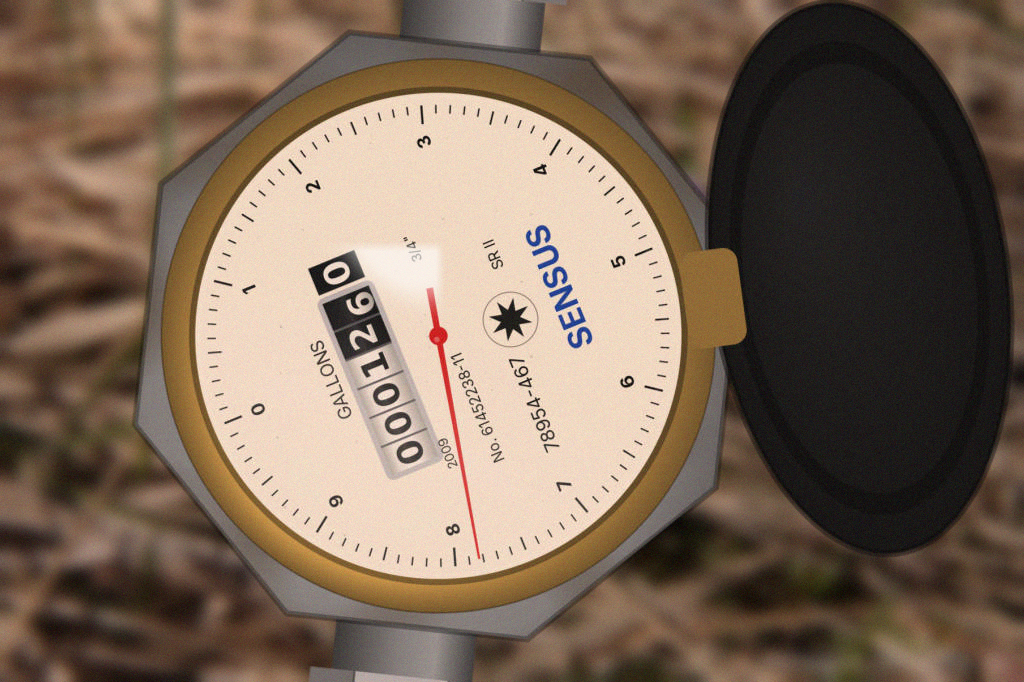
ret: 1257.8,gal
